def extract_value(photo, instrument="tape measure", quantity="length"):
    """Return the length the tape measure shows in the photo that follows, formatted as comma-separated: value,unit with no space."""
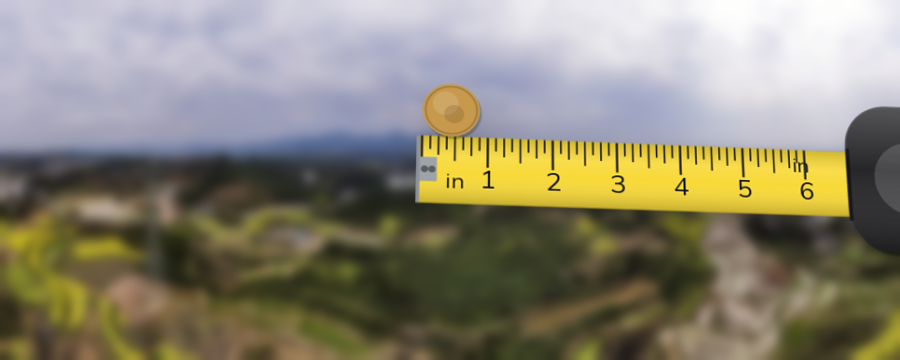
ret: 0.875,in
